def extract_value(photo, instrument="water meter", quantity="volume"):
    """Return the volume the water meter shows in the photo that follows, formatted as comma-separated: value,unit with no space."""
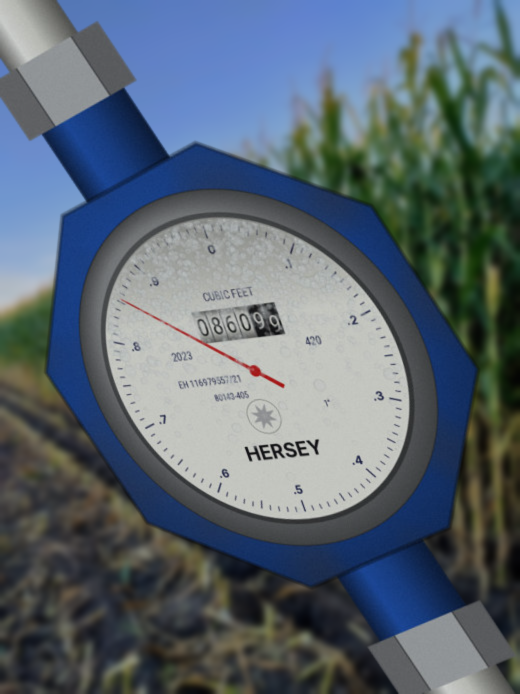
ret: 86098.85,ft³
